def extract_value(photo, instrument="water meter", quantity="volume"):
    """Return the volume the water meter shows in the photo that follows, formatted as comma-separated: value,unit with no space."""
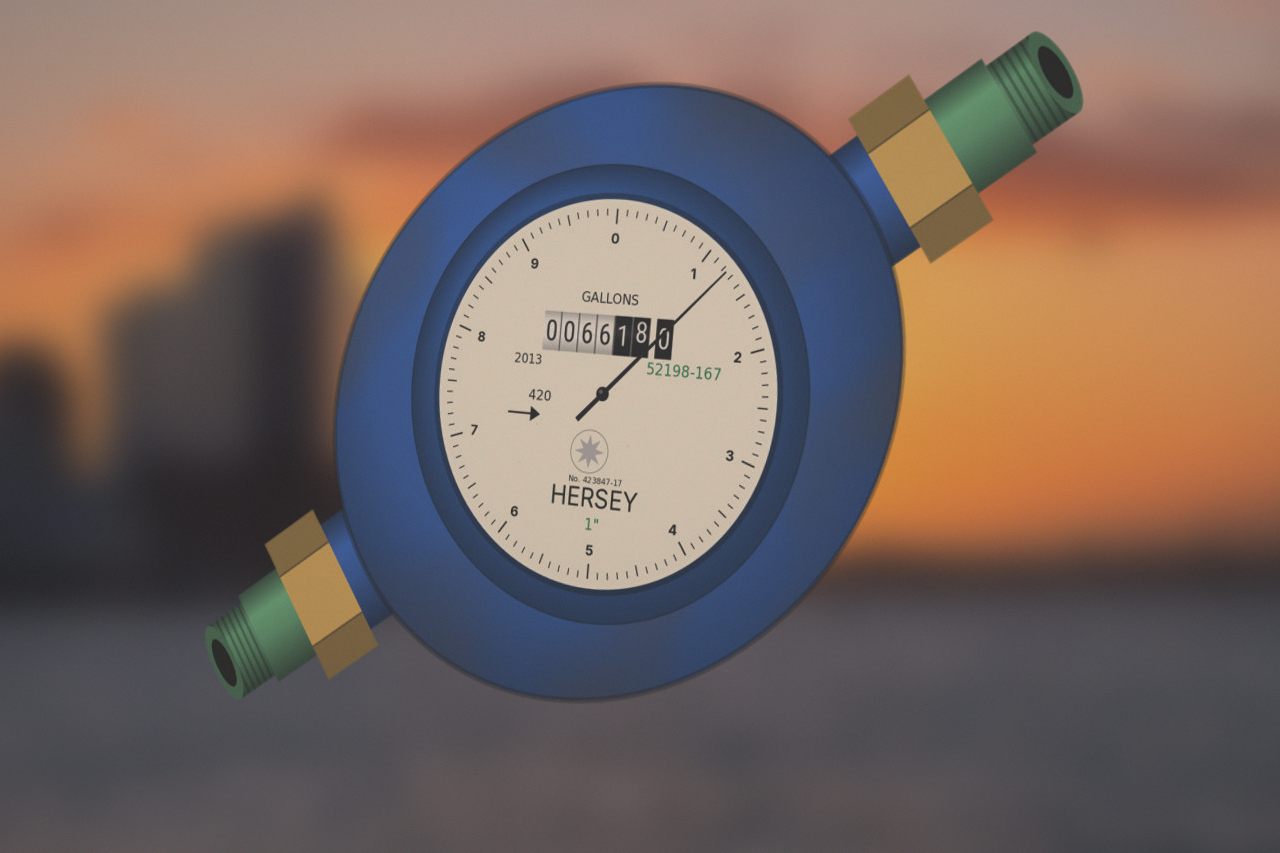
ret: 66181.2,gal
